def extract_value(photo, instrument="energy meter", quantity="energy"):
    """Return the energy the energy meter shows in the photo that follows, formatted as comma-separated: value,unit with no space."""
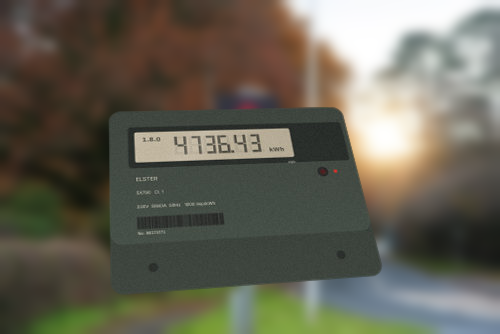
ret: 4736.43,kWh
